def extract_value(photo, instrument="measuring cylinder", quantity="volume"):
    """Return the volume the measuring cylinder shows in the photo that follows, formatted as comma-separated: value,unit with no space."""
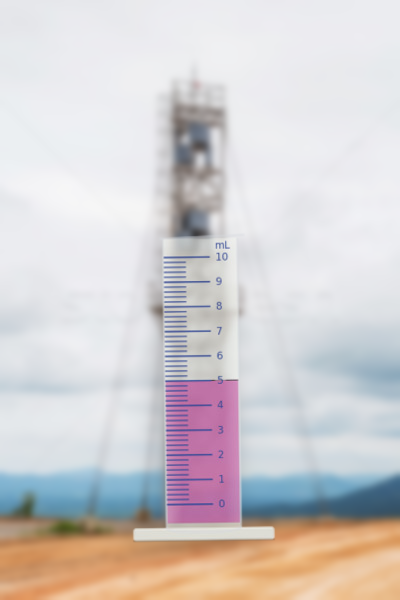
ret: 5,mL
